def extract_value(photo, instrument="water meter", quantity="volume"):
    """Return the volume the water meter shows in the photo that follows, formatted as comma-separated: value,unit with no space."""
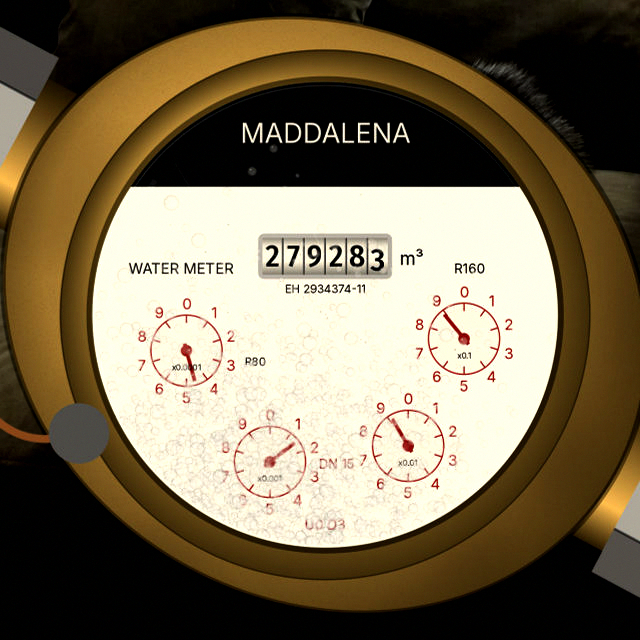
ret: 279282.8914,m³
